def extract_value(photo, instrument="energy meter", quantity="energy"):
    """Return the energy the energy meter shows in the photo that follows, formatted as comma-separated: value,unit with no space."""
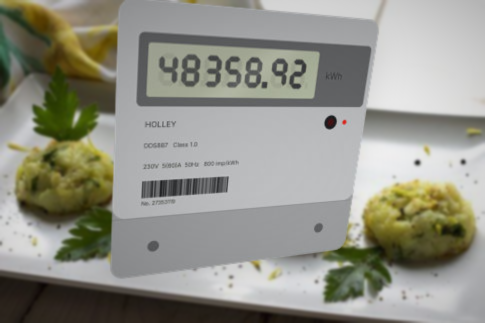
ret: 48358.92,kWh
